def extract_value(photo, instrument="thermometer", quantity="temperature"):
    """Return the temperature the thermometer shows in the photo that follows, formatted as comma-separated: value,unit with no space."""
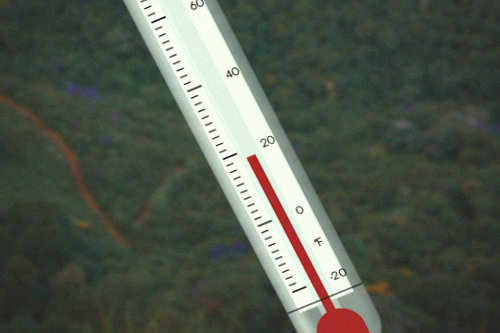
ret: 18,°F
